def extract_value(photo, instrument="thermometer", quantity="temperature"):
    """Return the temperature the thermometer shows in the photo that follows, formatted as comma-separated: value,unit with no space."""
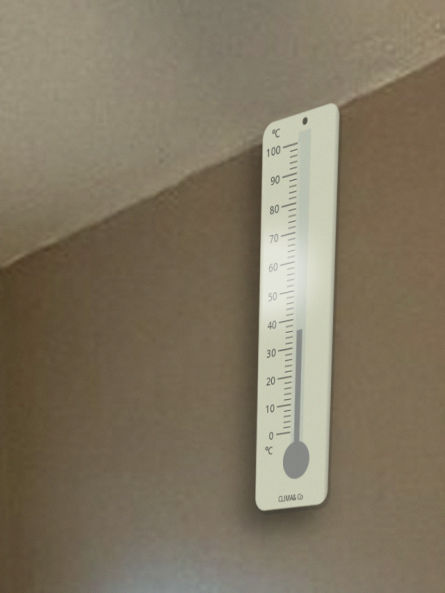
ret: 36,°C
